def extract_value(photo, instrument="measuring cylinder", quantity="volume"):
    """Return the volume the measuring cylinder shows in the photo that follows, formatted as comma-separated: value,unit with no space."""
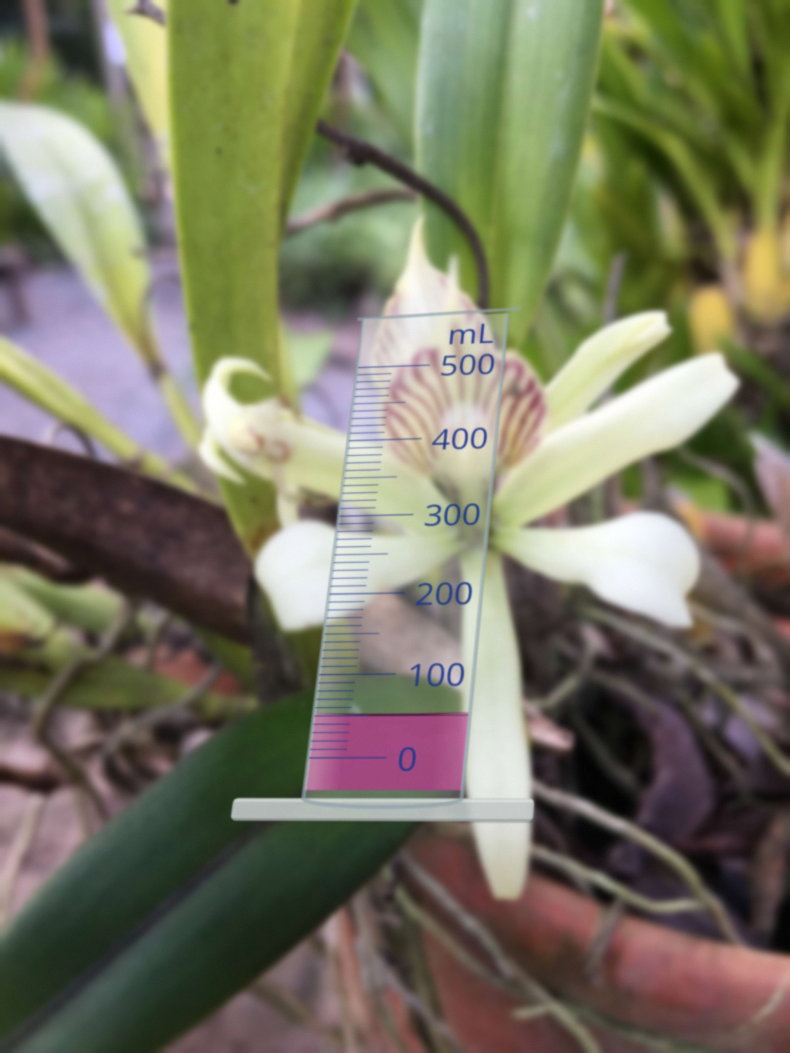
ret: 50,mL
